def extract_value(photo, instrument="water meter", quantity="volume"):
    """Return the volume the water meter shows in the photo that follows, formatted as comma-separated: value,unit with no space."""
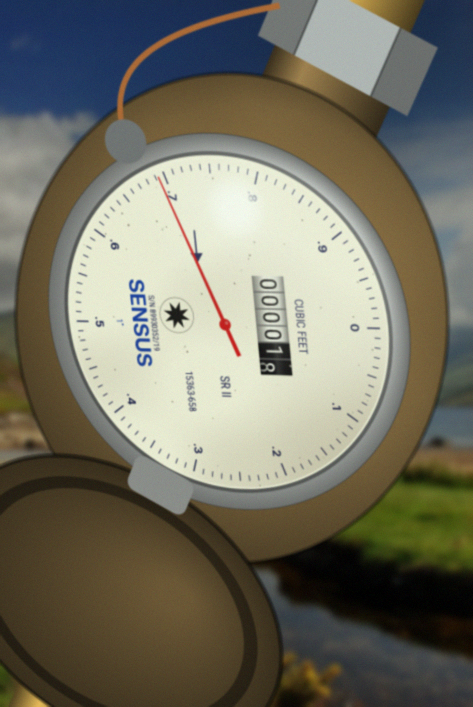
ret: 17.69,ft³
